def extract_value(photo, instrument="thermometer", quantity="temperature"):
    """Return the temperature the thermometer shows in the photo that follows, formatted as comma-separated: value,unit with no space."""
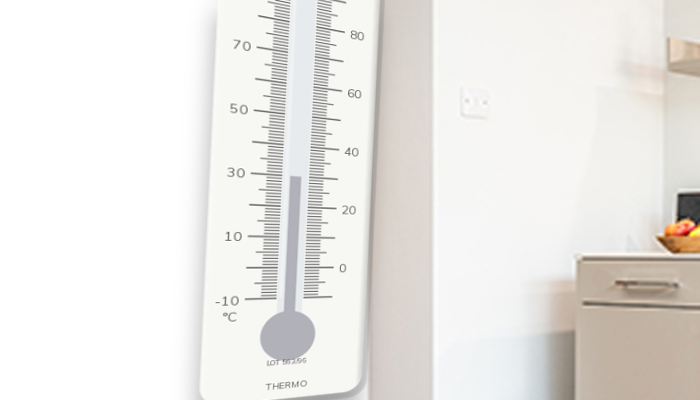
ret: 30,°C
